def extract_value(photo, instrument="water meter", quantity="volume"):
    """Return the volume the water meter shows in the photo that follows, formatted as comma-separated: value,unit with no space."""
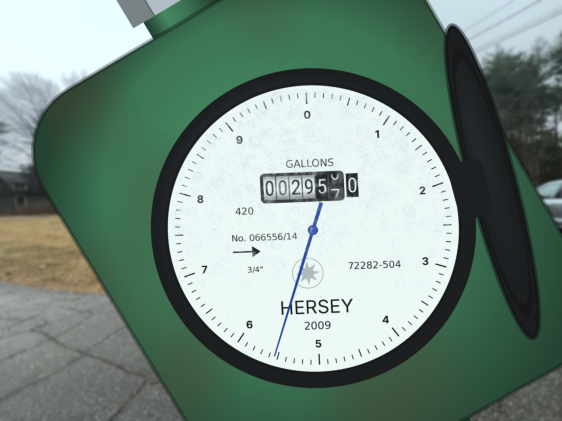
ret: 29565.5,gal
